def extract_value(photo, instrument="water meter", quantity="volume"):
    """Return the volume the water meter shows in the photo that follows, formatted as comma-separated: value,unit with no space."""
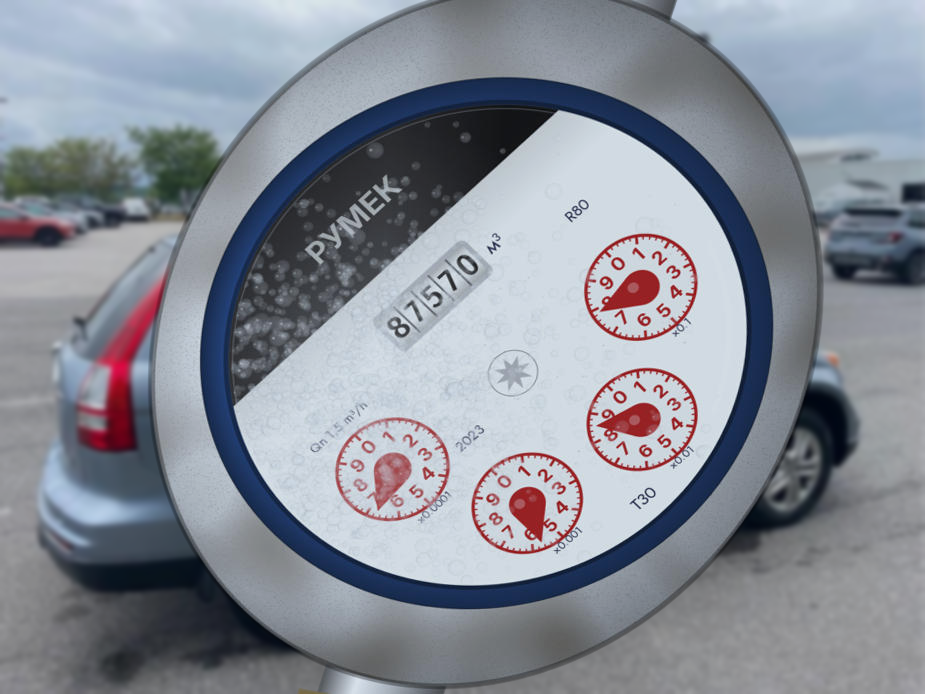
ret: 87570.7856,m³
